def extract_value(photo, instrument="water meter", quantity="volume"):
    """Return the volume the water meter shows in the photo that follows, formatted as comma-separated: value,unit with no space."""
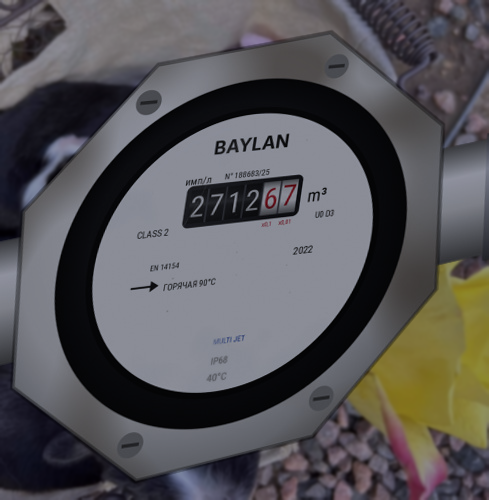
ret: 2712.67,m³
